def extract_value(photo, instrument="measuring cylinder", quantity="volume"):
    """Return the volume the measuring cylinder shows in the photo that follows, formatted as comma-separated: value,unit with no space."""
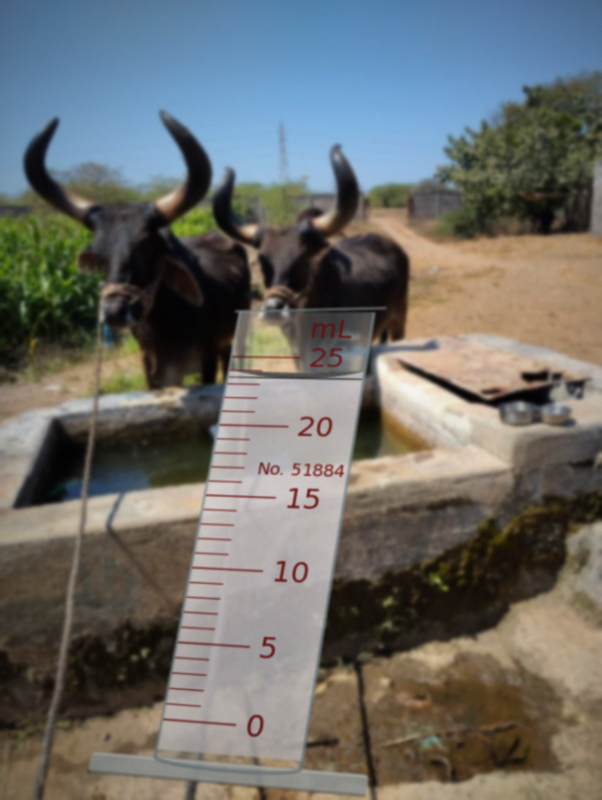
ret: 23.5,mL
